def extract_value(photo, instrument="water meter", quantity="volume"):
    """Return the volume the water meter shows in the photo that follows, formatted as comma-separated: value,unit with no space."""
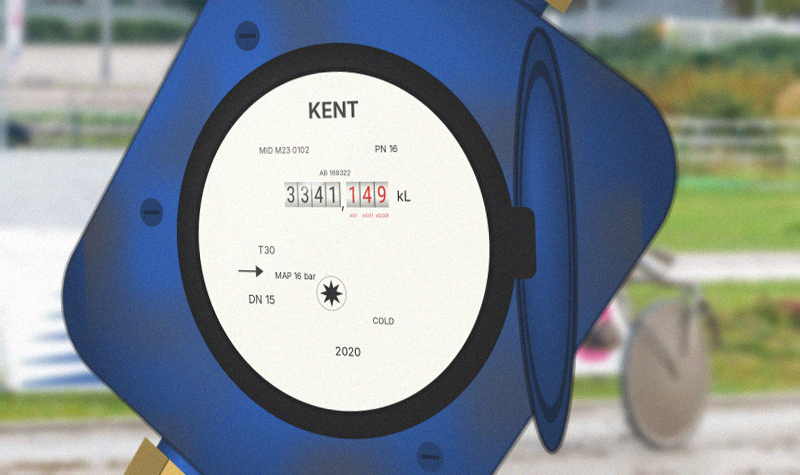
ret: 3341.149,kL
